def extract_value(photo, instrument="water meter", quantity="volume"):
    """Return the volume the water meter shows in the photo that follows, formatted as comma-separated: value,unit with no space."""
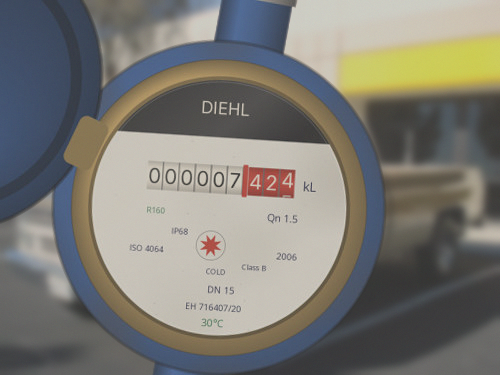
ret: 7.424,kL
